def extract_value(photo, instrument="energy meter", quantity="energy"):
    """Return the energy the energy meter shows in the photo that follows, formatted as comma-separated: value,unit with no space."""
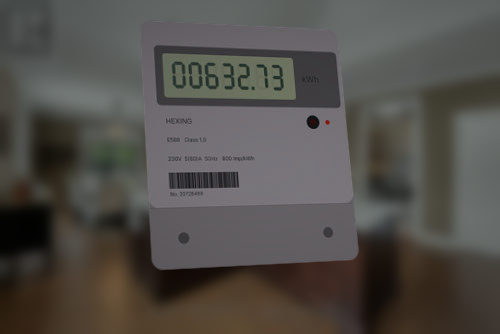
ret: 632.73,kWh
